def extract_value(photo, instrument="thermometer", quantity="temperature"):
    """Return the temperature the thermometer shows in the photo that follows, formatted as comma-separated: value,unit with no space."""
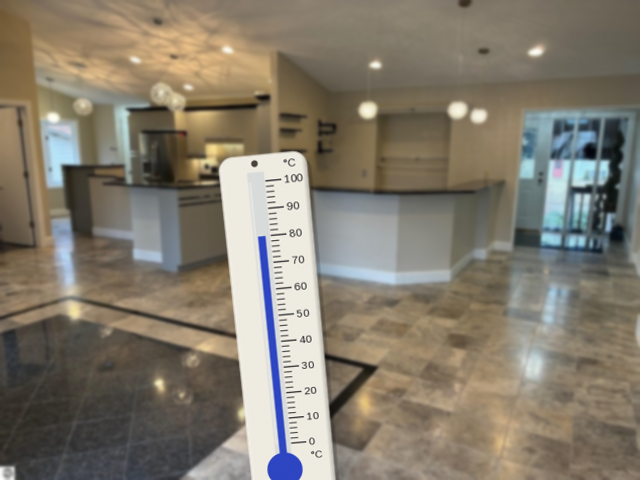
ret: 80,°C
